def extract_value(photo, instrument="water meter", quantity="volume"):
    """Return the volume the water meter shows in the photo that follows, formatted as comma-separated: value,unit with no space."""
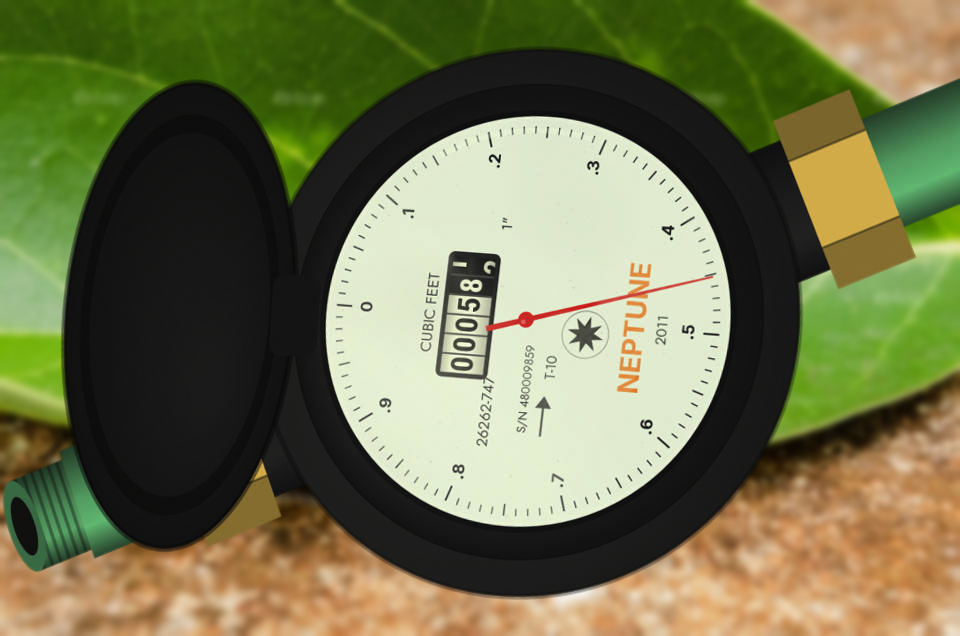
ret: 581.45,ft³
